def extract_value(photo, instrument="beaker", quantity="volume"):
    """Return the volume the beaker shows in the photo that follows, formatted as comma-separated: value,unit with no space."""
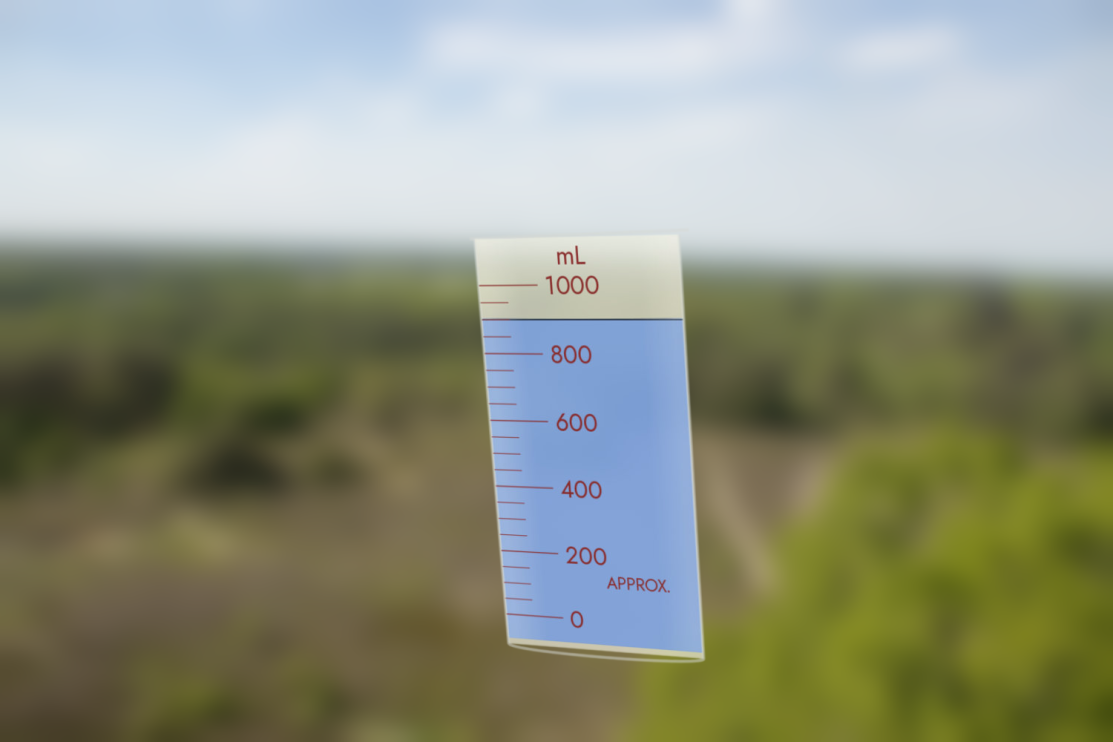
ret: 900,mL
